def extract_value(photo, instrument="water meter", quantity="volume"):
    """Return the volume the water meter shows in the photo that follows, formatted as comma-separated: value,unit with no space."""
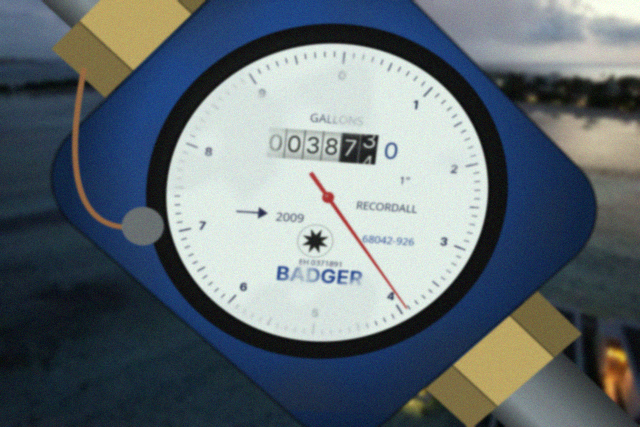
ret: 38733.9,gal
